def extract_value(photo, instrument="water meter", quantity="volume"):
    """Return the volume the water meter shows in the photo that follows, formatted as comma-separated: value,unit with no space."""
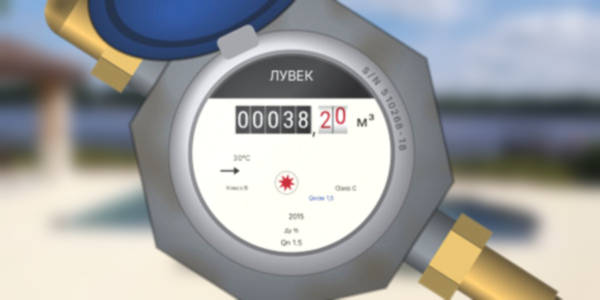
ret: 38.20,m³
